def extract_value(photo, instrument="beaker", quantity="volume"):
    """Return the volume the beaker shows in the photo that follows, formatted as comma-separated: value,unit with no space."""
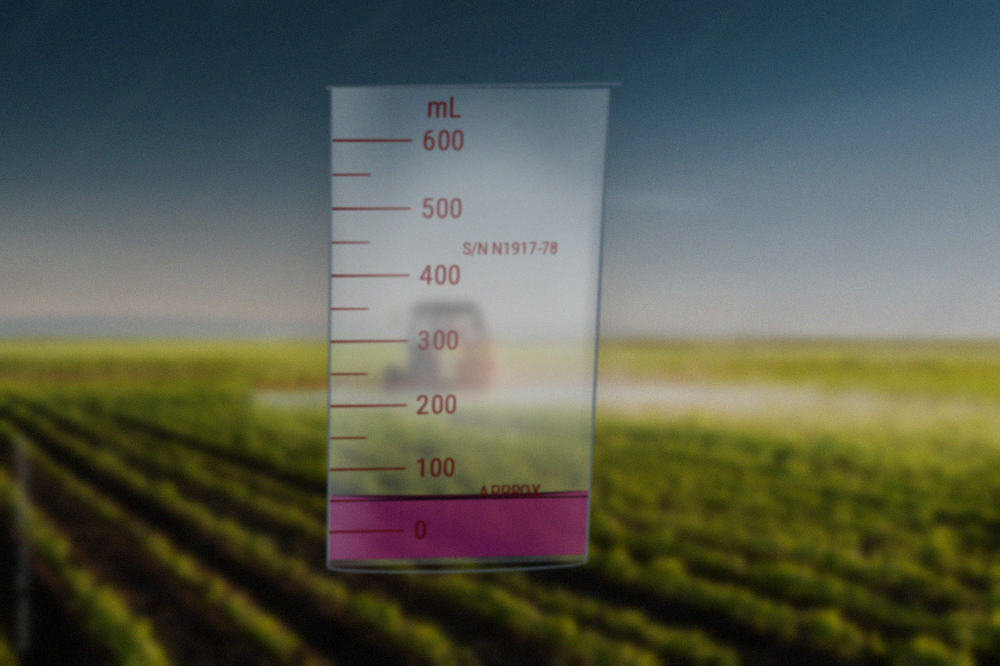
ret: 50,mL
